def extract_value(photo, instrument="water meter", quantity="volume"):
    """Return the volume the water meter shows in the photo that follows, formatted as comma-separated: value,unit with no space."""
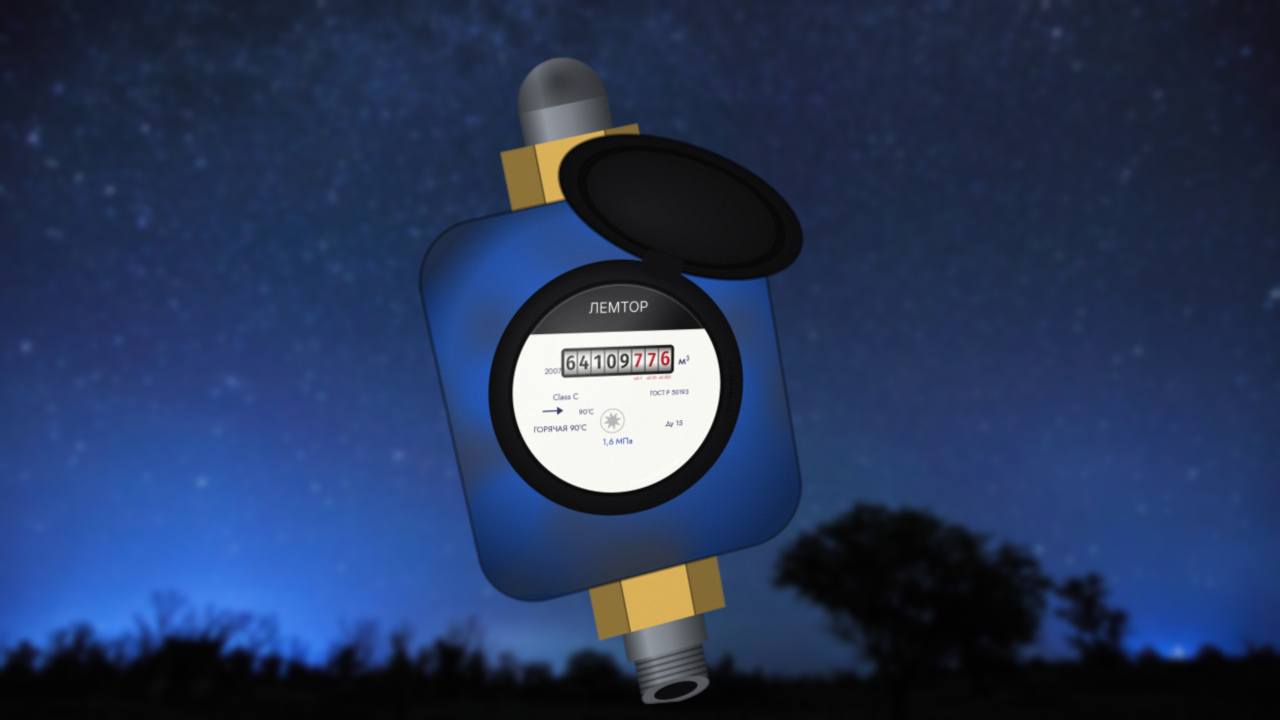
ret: 64109.776,m³
